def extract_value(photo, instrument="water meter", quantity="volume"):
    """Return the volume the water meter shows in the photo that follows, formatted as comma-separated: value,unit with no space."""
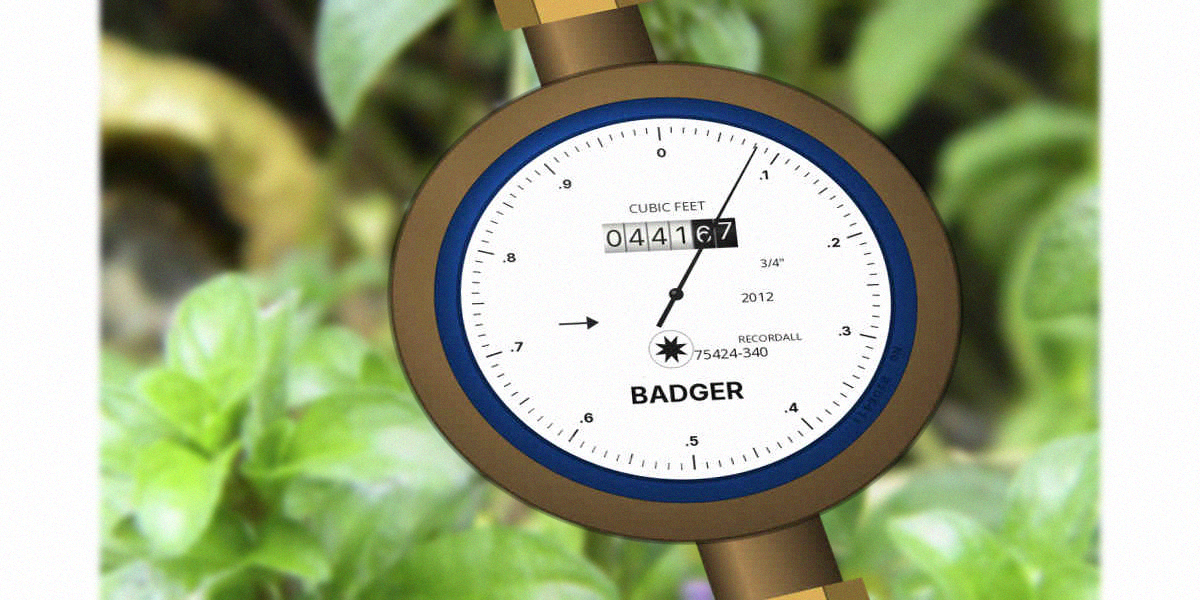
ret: 44167.08,ft³
